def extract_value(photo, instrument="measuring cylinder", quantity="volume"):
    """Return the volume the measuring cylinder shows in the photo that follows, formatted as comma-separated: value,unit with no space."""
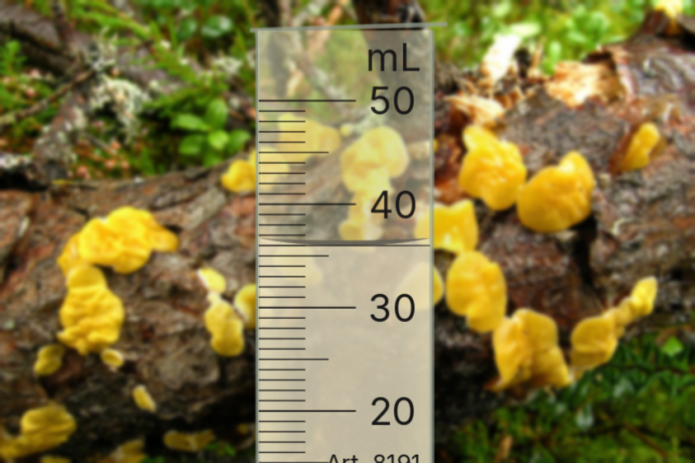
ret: 36,mL
